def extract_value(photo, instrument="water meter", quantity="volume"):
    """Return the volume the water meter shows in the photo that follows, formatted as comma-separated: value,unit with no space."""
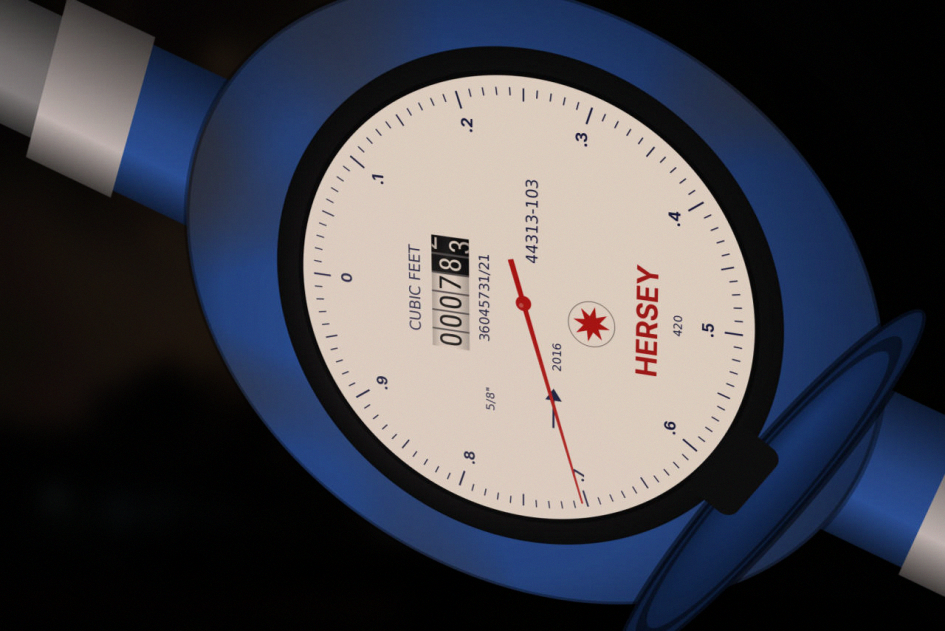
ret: 782.70,ft³
